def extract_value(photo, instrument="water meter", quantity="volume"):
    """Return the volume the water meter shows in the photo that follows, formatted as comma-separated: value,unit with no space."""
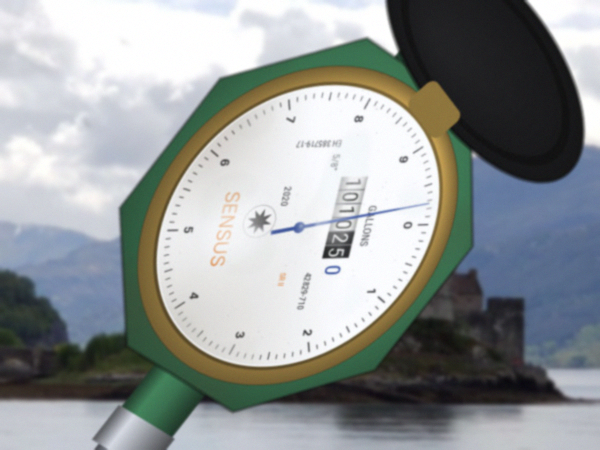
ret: 1010249.7,gal
